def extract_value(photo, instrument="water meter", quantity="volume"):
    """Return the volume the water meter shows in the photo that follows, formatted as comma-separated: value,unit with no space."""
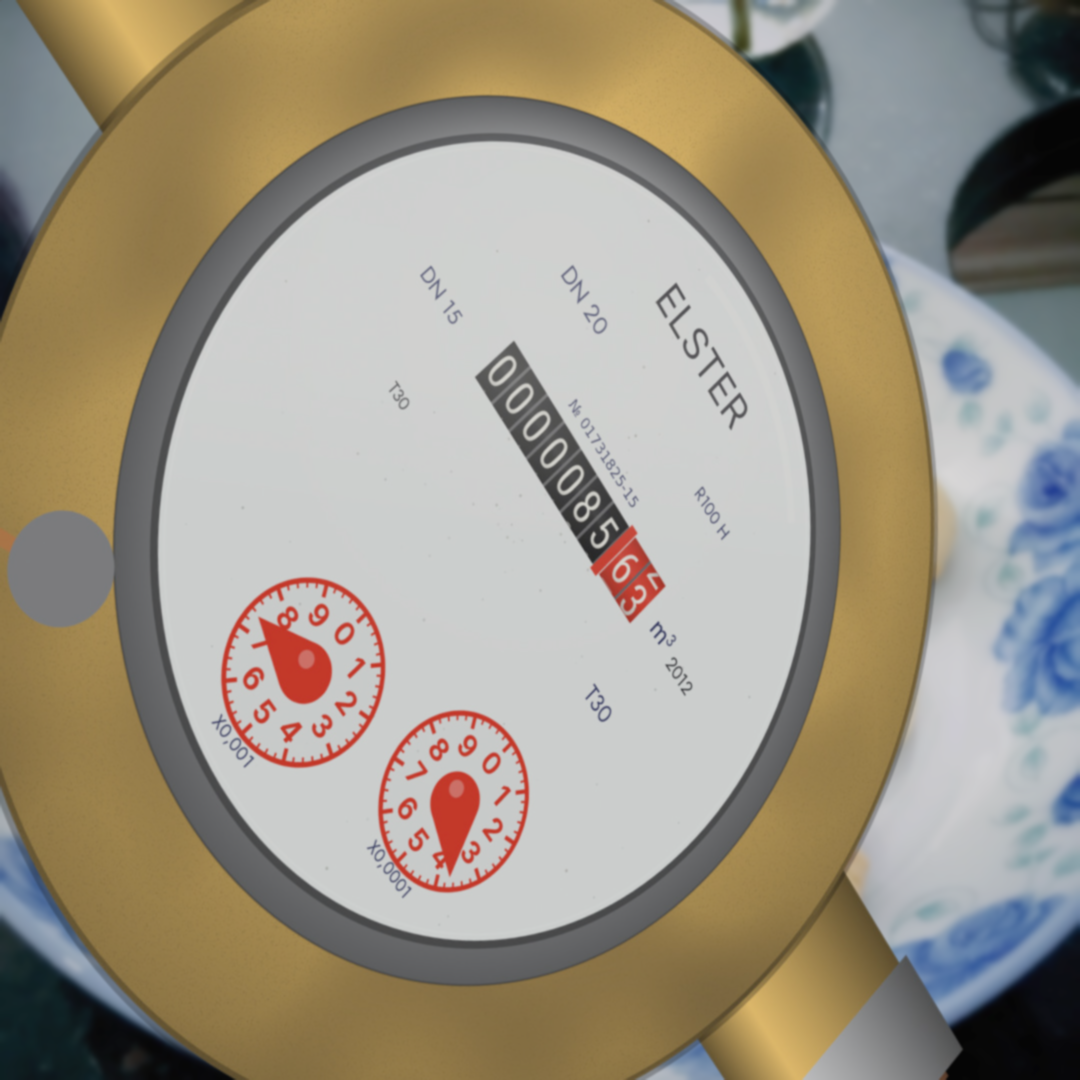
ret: 85.6273,m³
